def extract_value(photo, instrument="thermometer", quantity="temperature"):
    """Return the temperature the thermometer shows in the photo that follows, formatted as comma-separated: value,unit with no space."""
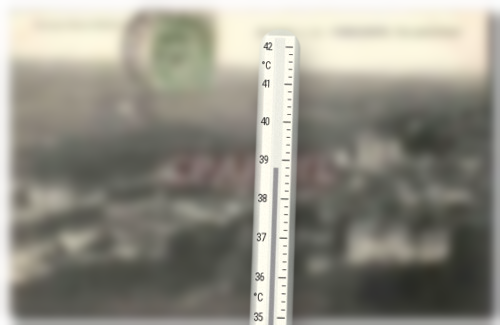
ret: 38.8,°C
